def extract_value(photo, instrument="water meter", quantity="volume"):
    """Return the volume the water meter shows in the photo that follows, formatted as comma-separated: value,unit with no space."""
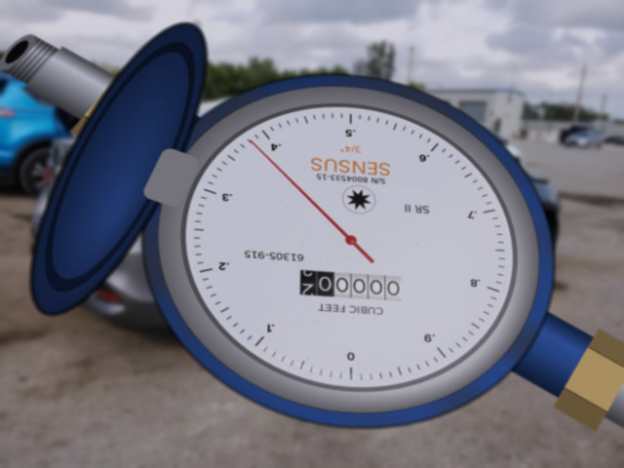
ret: 2.38,ft³
